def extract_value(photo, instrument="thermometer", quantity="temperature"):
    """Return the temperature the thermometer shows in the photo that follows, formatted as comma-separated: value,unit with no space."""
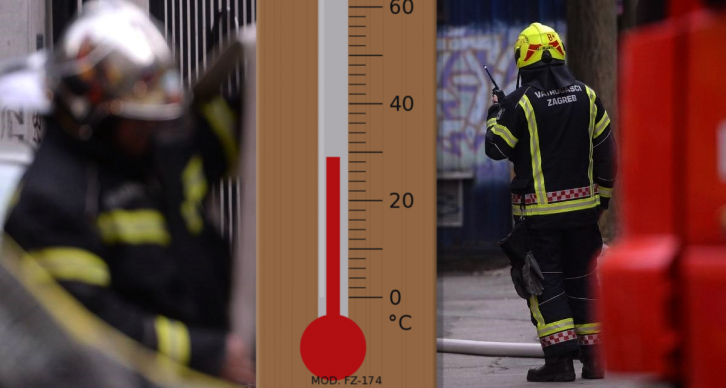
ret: 29,°C
